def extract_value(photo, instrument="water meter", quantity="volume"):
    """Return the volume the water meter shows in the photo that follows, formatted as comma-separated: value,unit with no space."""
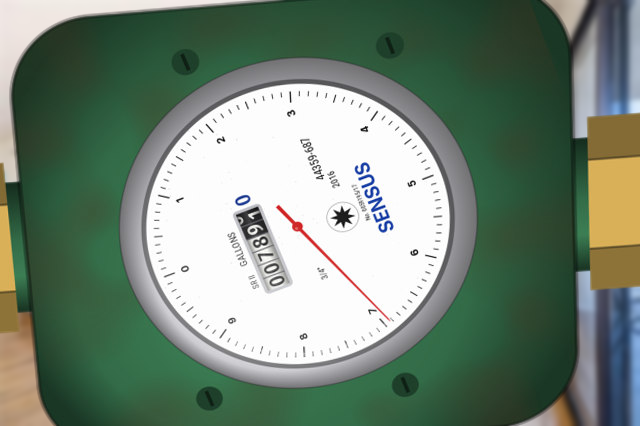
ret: 78906.9,gal
